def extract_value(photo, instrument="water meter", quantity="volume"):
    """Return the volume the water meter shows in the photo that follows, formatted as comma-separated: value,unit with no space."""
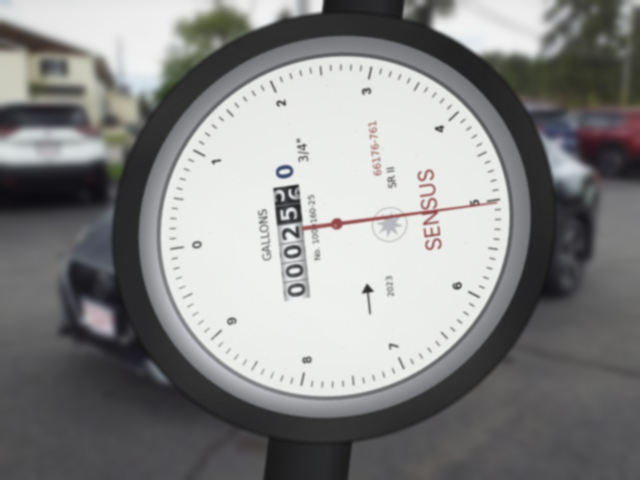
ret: 2555.0,gal
